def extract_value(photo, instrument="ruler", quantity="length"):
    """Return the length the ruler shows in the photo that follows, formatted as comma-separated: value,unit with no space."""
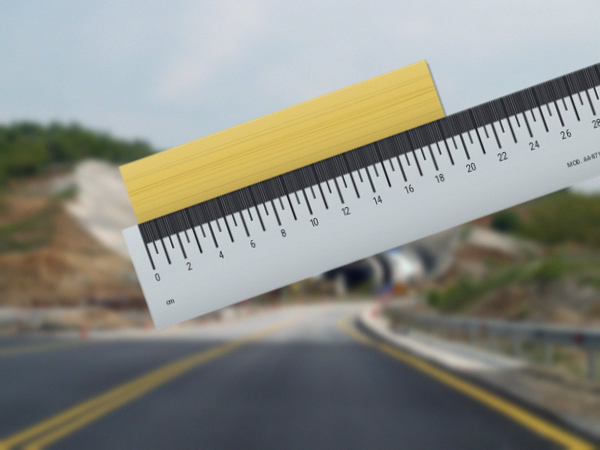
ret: 19.5,cm
